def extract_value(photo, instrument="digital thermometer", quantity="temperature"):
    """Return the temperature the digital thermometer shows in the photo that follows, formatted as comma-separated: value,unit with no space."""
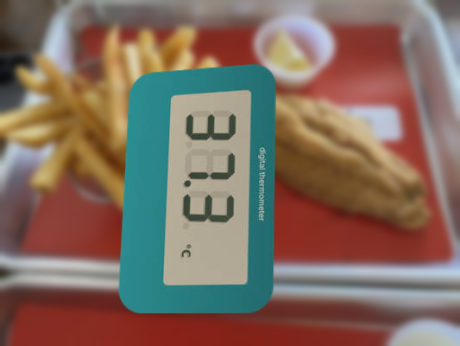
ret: 37.3,°C
